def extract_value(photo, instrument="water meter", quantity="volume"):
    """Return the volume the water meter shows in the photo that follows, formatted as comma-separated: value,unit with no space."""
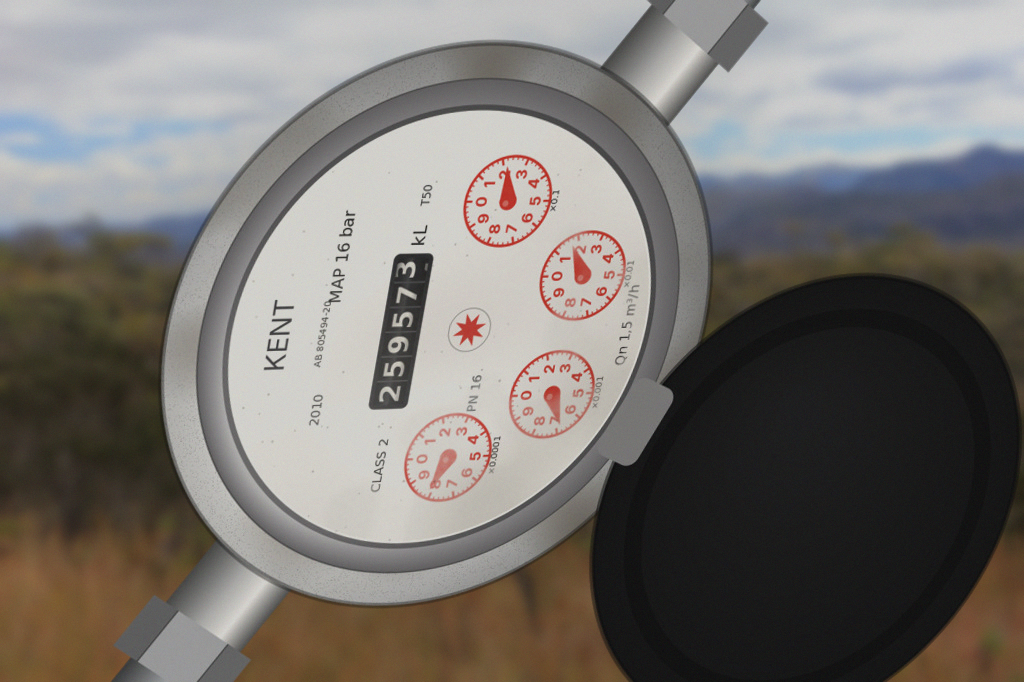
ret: 259573.2168,kL
